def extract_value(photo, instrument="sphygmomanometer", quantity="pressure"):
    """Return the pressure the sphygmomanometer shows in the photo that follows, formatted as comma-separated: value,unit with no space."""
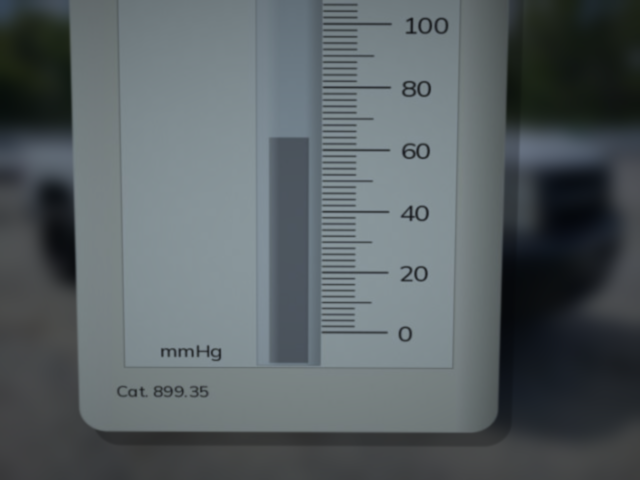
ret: 64,mmHg
